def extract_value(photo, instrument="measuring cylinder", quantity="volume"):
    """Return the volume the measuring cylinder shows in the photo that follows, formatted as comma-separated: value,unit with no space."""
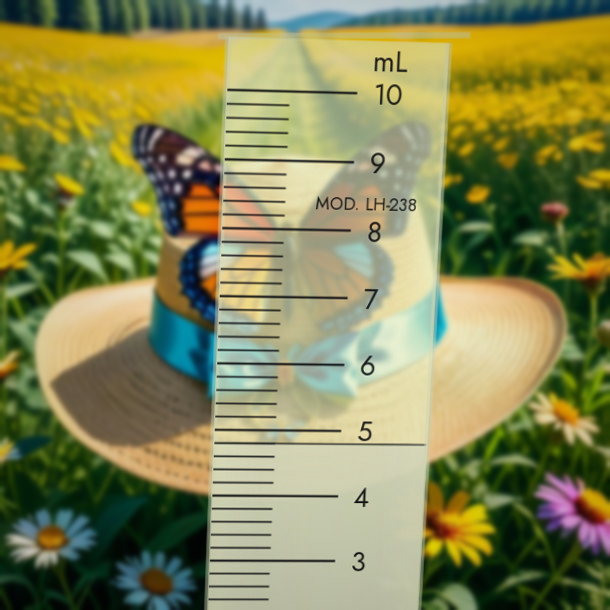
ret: 4.8,mL
